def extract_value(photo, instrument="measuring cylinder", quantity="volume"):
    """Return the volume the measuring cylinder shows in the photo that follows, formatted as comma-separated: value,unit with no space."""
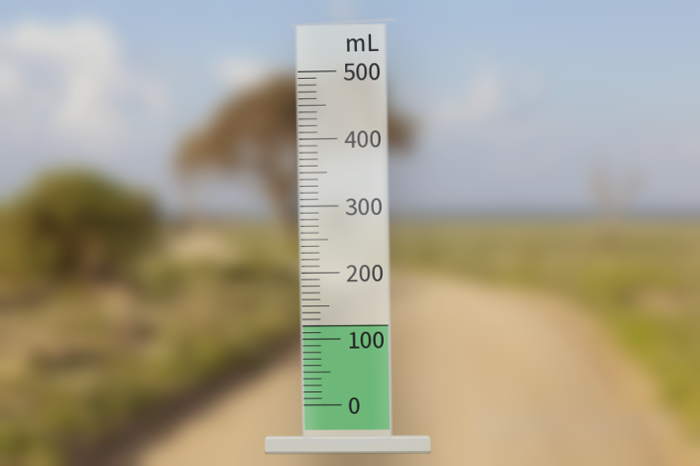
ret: 120,mL
